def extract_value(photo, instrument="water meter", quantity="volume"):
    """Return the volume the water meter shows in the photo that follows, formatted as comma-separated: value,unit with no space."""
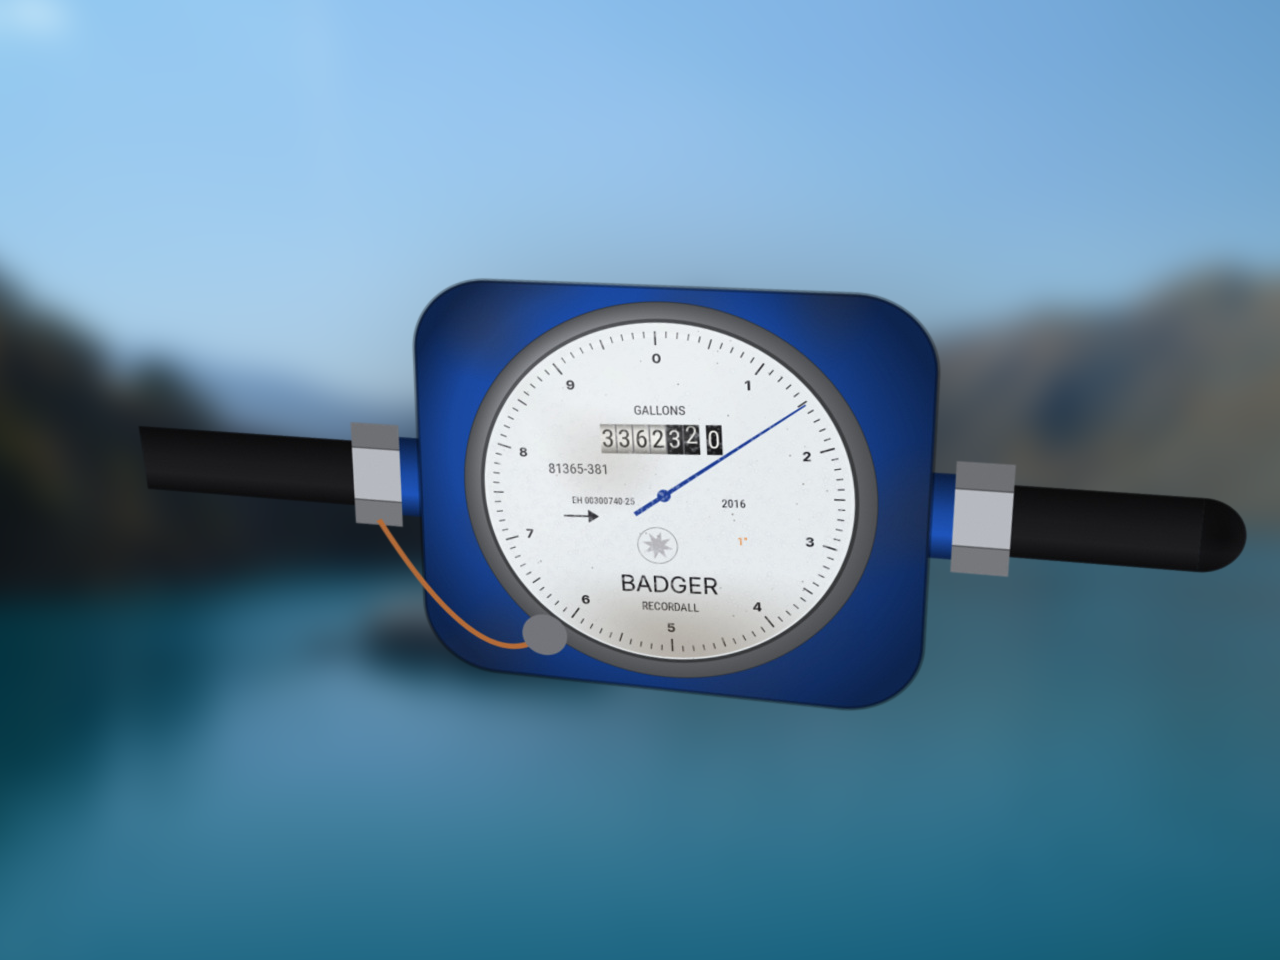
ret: 3362321.5,gal
